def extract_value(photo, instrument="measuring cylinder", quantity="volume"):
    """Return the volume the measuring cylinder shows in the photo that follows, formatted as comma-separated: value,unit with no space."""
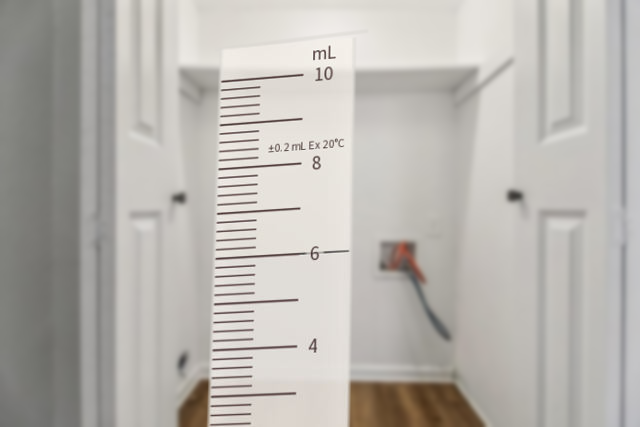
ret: 6,mL
